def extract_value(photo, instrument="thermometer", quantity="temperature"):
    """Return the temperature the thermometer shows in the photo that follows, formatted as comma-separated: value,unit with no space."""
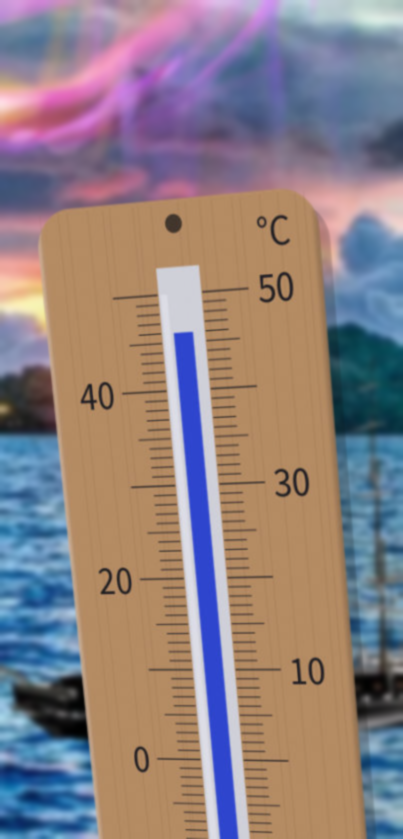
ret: 46,°C
